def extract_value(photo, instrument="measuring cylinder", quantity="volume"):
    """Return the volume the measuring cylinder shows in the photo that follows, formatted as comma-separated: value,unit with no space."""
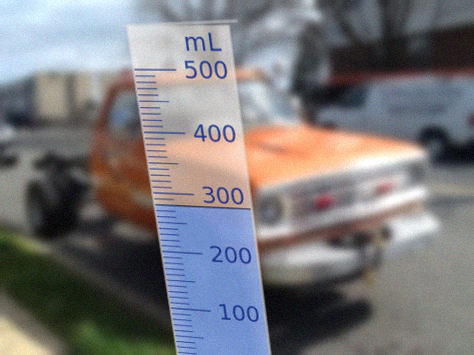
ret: 280,mL
